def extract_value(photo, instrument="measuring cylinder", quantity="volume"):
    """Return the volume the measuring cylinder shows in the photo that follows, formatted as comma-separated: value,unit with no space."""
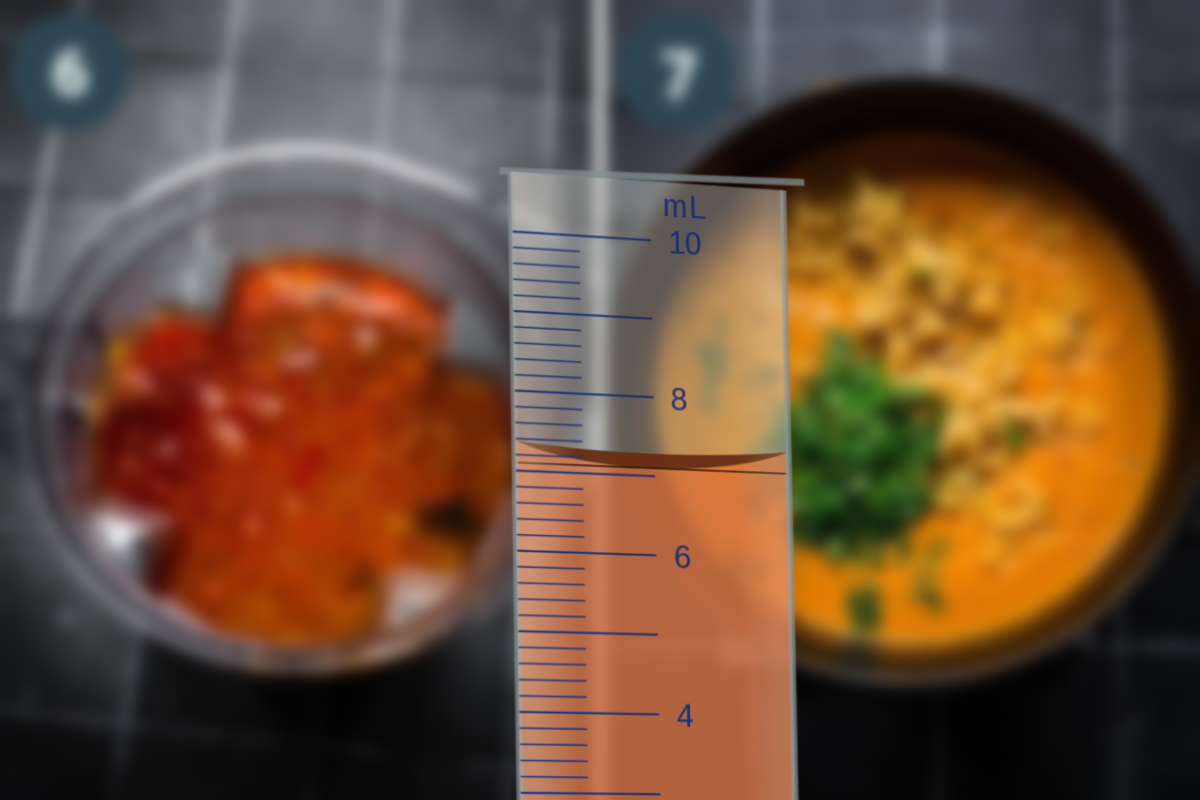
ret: 7.1,mL
